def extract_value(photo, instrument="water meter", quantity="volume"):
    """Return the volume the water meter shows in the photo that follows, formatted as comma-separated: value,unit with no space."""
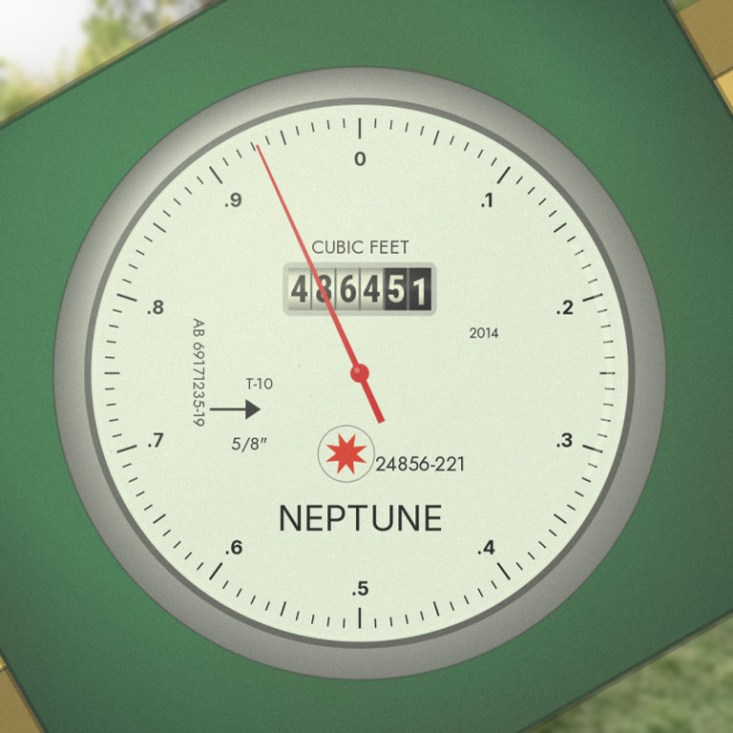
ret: 486450.93,ft³
